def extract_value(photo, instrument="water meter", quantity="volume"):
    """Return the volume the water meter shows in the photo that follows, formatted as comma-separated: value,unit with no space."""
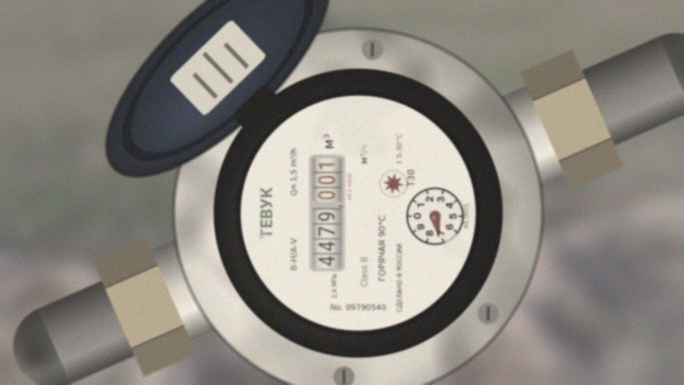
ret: 4479.0017,m³
